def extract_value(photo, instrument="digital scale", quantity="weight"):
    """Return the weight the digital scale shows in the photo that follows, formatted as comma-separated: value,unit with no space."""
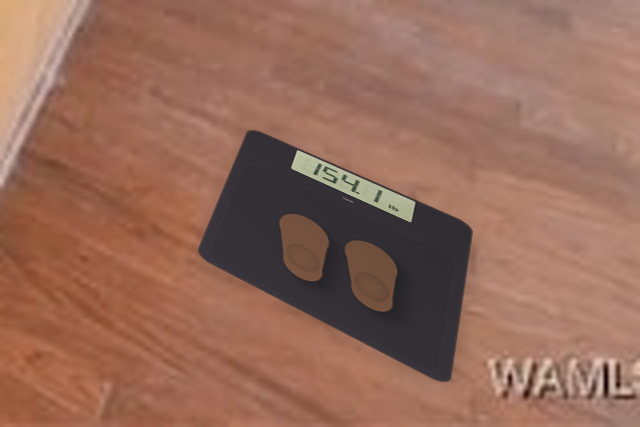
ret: 154.1,lb
